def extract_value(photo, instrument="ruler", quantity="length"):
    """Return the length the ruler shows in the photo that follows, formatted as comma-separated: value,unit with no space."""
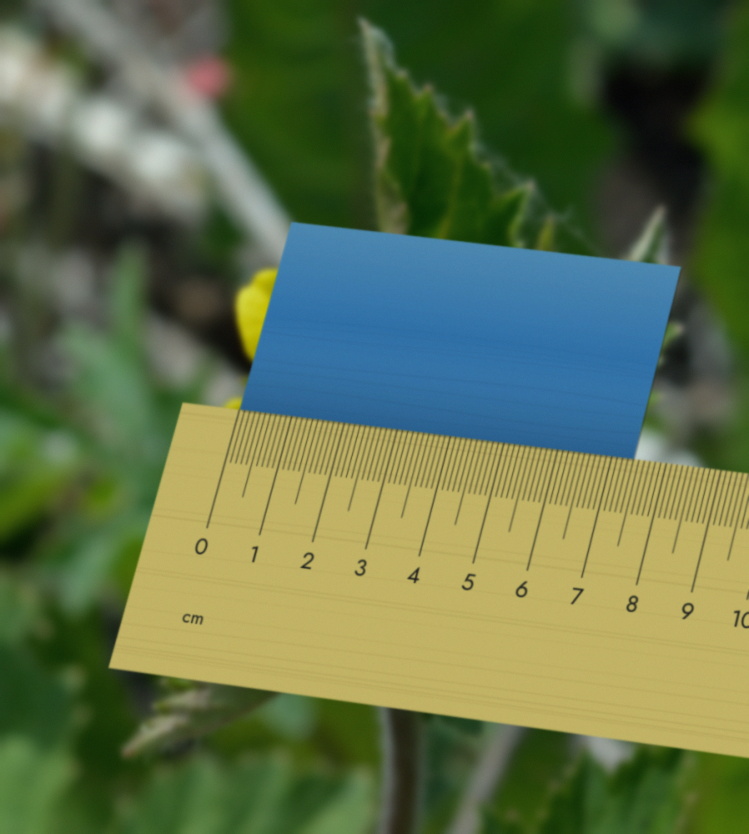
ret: 7.4,cm
